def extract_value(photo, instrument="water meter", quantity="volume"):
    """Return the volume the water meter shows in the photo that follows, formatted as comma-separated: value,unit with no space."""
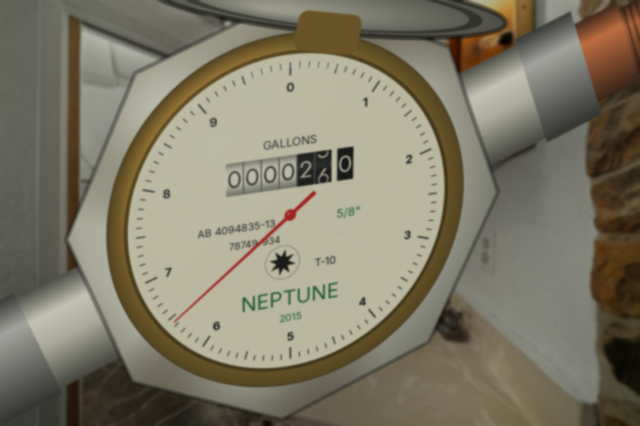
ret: 256.4,gal
